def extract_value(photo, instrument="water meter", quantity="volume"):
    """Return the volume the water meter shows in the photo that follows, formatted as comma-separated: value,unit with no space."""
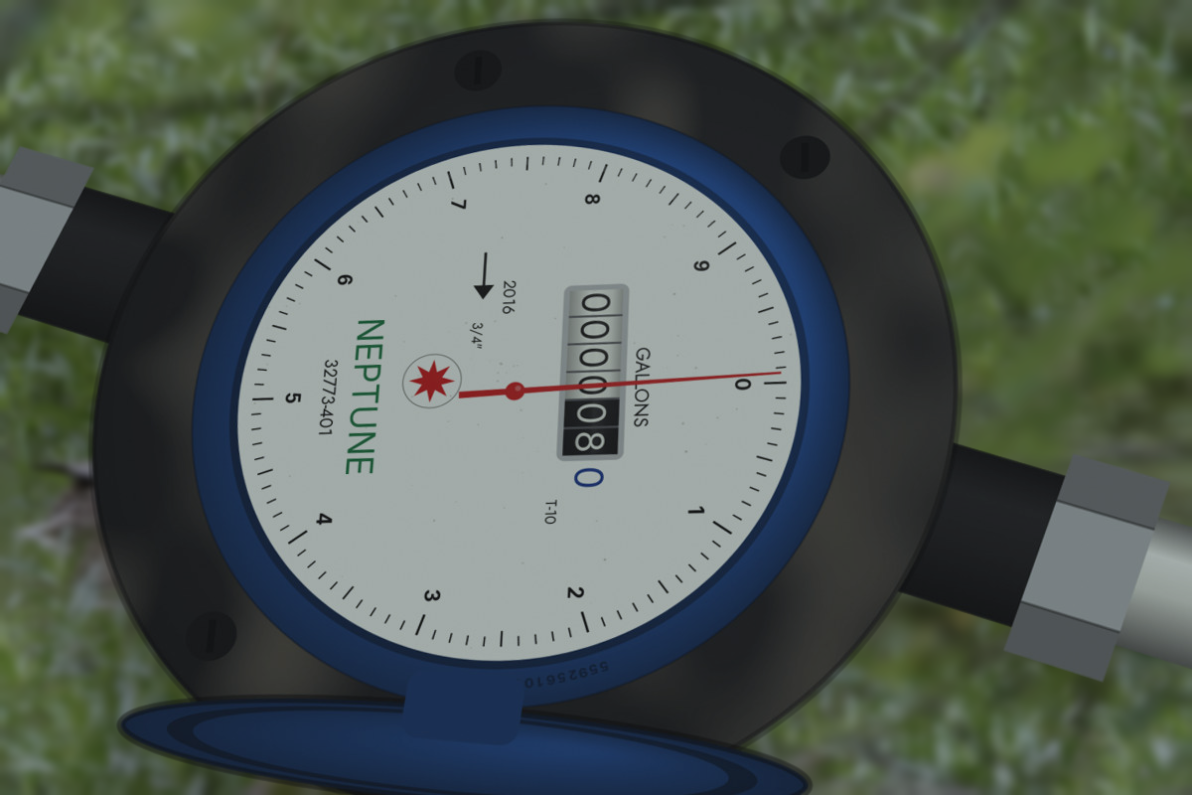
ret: 79.9,gal
